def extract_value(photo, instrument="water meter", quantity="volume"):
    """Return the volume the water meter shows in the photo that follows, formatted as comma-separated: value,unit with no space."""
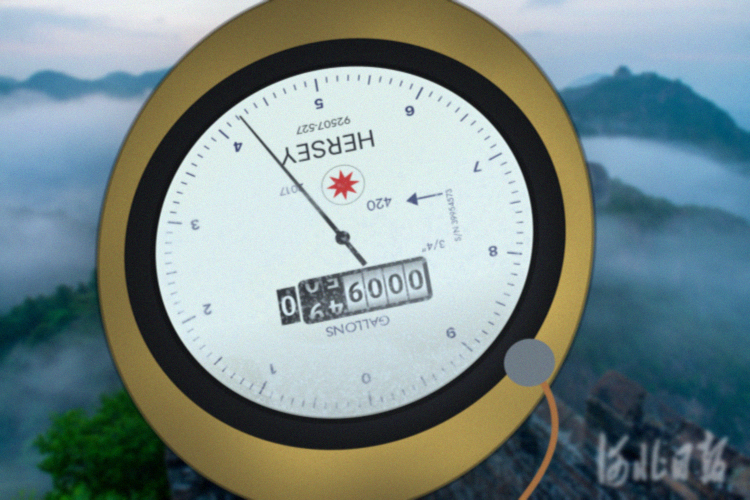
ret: 9494.2,gal
